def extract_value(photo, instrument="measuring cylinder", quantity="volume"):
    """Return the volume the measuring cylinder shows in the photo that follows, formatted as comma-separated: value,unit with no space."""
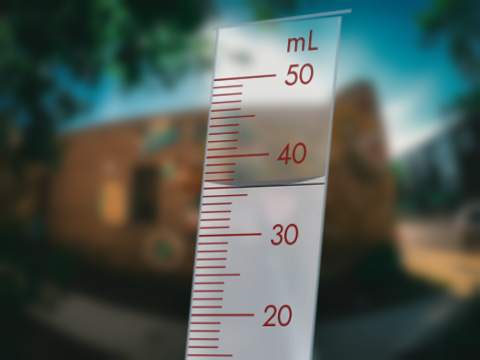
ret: 36,mL
